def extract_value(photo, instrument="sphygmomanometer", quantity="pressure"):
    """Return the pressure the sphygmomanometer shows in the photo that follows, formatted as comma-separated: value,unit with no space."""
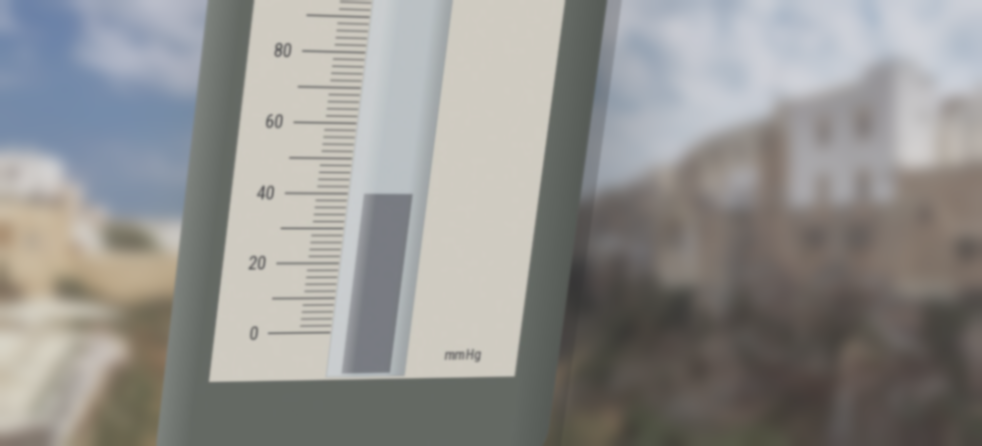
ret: 40,mmHg
